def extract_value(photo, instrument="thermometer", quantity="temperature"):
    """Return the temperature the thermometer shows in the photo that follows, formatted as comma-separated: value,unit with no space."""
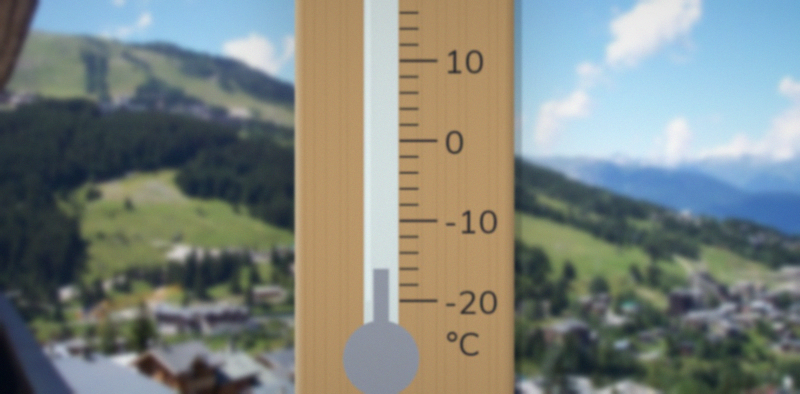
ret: -16,°C
